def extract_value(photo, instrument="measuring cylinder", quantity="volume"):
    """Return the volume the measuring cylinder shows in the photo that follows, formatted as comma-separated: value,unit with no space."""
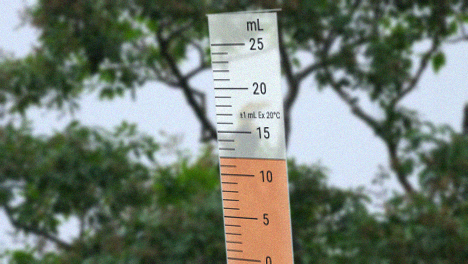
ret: 12,mL
